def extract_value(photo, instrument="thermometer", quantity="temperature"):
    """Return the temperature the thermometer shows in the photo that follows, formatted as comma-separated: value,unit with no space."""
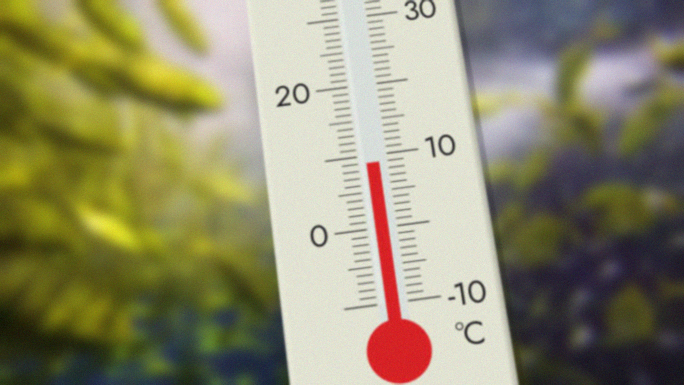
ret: 9,°C
